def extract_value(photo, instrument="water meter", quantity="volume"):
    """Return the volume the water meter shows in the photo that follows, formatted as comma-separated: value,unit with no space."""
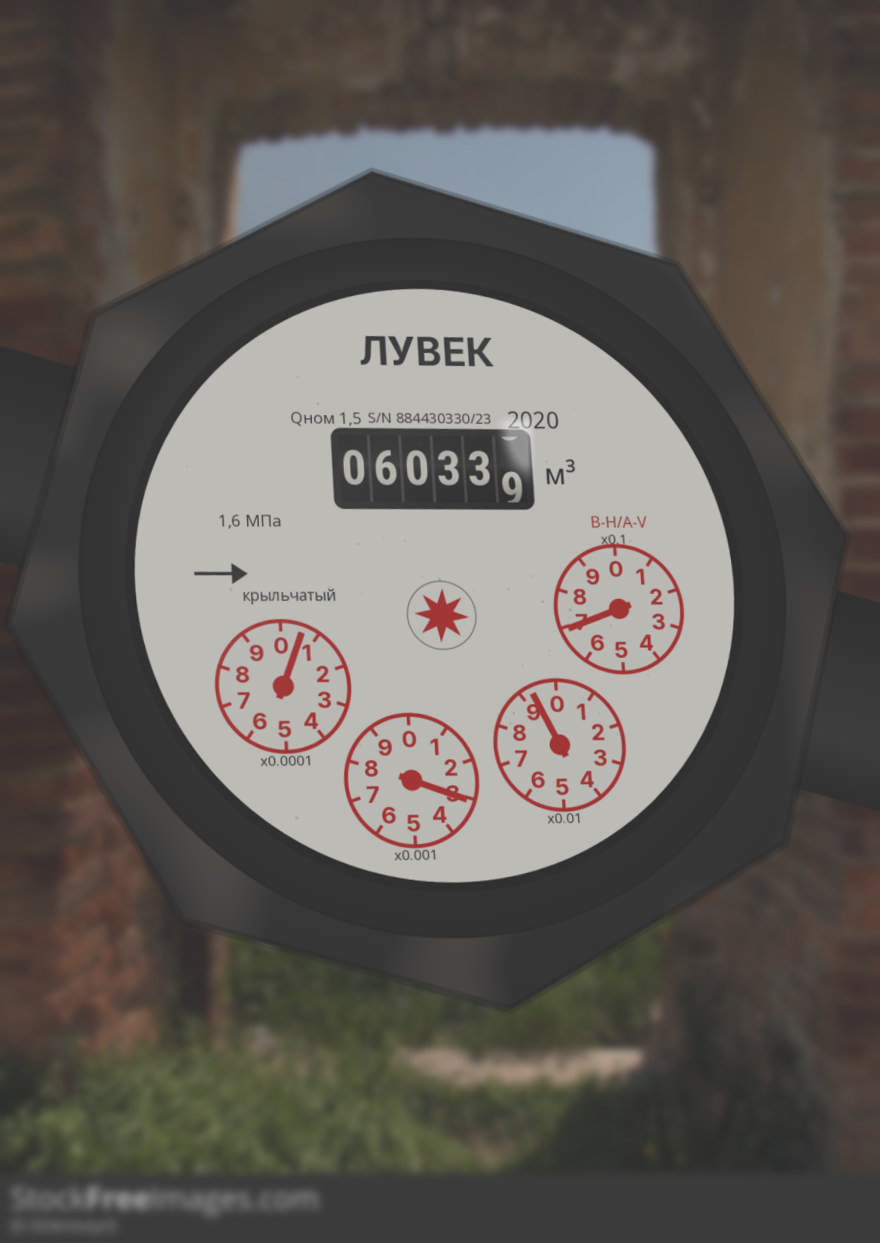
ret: 60338.6930,m³
